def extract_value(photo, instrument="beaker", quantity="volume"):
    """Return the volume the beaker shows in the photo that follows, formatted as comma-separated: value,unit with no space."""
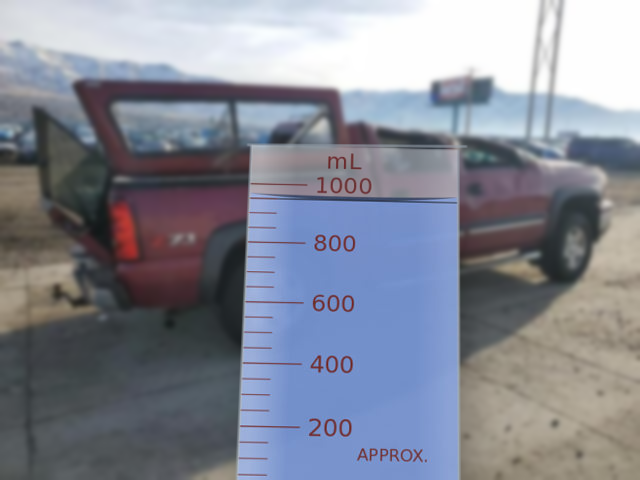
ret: 950,mL
